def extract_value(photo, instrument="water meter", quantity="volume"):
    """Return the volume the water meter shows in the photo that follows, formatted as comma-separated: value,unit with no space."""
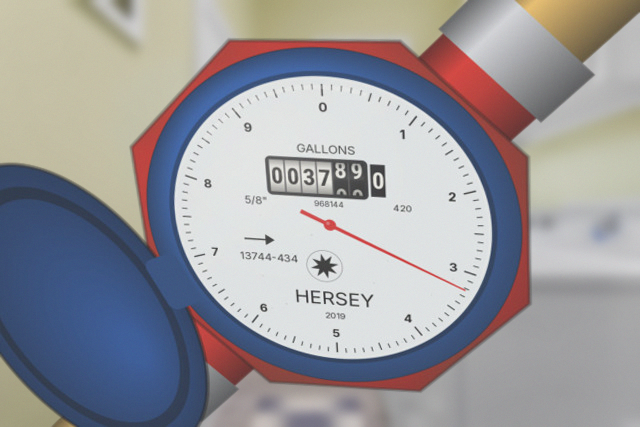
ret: 37893.2,gal
